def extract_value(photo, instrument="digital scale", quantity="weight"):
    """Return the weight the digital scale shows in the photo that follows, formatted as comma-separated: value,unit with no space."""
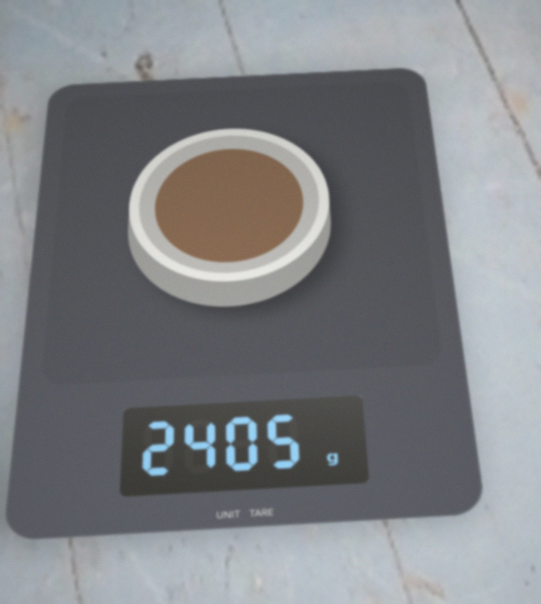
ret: 2405,g
